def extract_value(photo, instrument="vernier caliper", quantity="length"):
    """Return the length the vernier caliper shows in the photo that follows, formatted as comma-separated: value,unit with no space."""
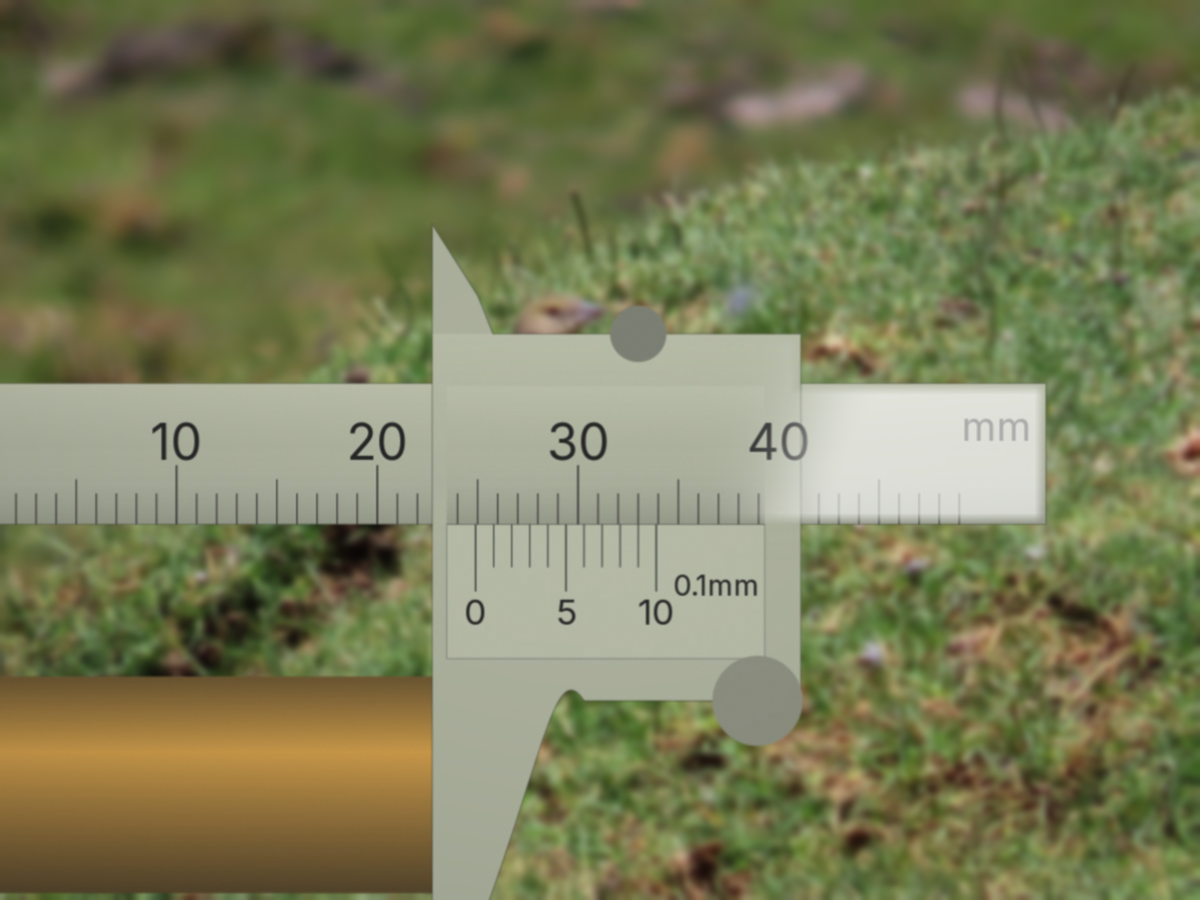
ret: 24.9,mm
